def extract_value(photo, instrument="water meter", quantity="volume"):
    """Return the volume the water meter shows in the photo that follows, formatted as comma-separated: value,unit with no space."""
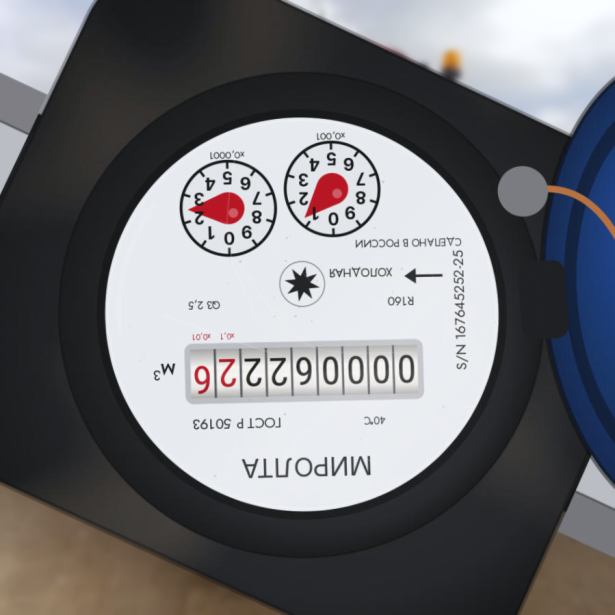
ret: 622.2612,m³
